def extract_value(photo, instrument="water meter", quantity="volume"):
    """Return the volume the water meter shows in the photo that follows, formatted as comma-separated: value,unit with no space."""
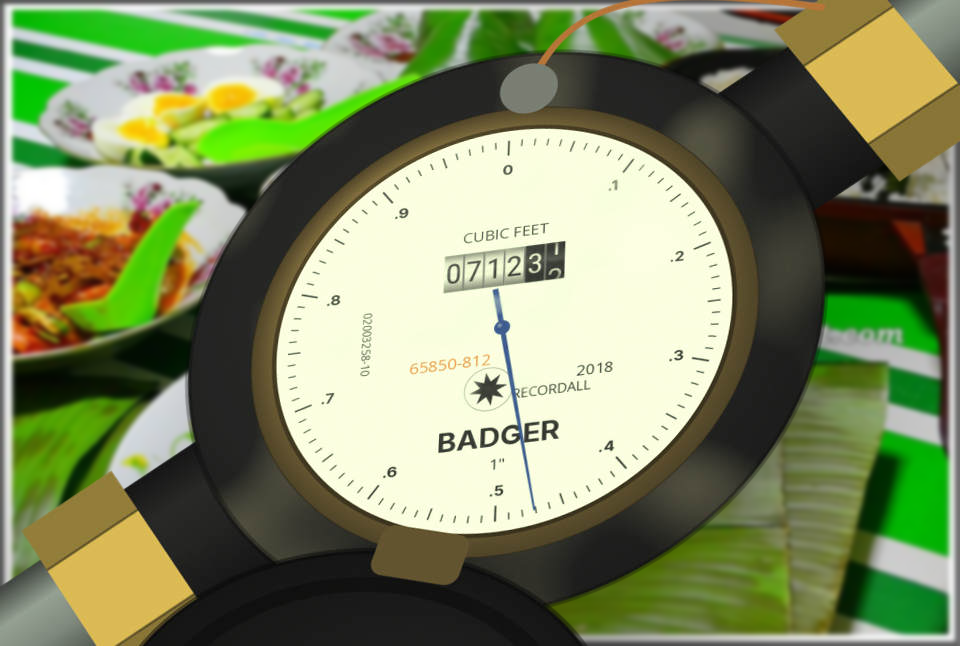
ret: 71231.47,ft³
